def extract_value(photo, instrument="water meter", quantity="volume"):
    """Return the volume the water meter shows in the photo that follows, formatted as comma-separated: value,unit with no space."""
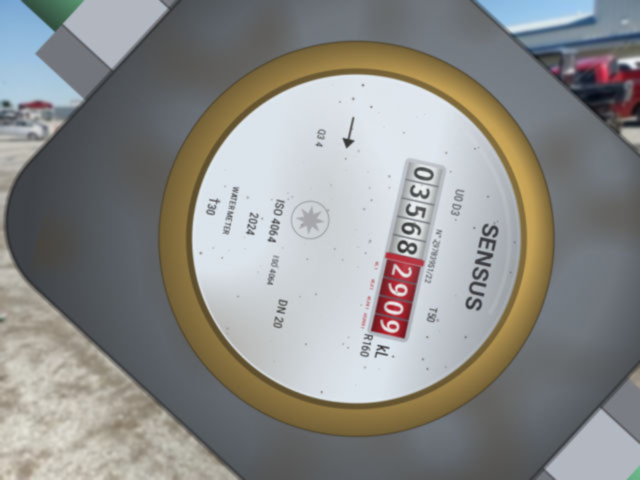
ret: 3568.2909,kL
